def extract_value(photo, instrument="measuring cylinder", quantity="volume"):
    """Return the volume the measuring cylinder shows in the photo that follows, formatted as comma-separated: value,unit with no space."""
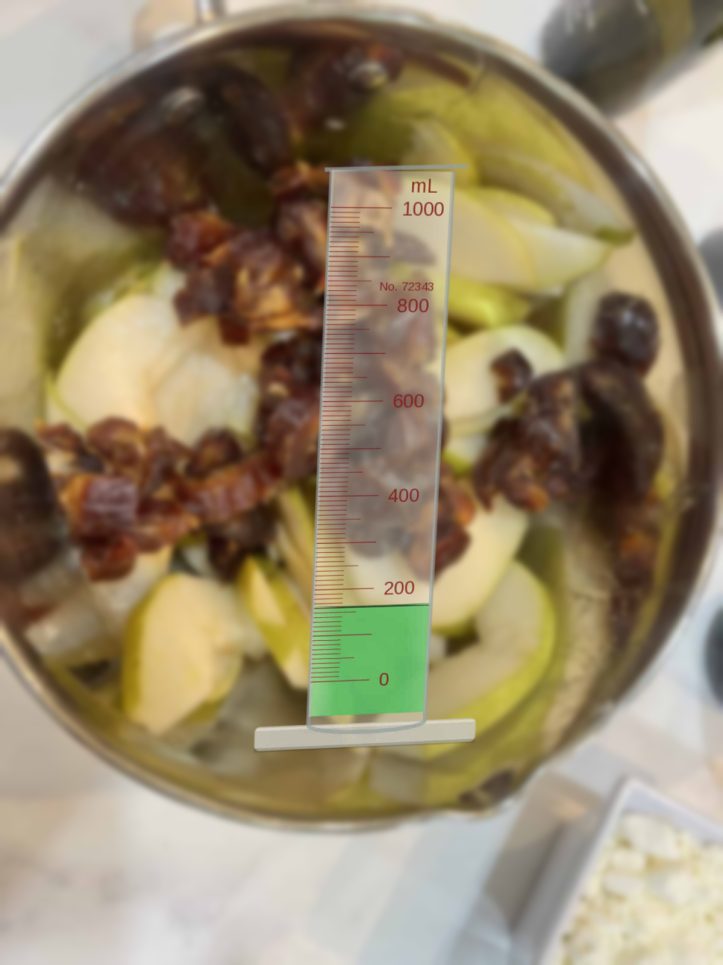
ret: 160,mL
